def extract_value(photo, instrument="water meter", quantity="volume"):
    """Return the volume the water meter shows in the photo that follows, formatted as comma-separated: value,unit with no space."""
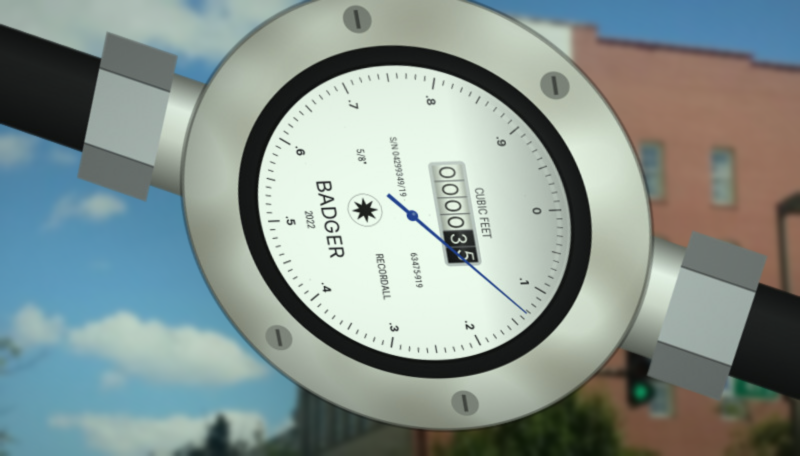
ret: 35.13,ft³
